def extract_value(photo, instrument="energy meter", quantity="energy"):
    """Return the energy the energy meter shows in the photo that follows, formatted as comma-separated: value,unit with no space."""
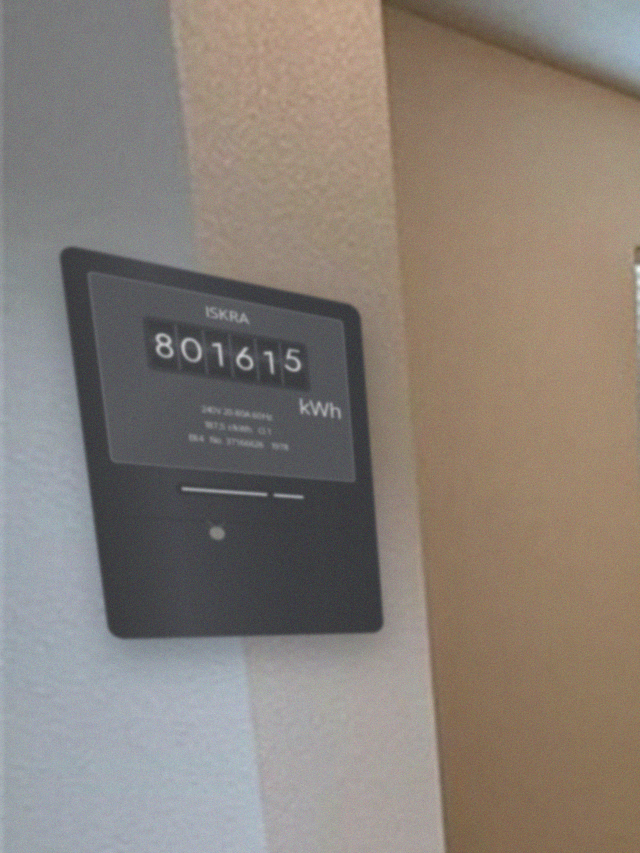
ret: 801615,kWh
